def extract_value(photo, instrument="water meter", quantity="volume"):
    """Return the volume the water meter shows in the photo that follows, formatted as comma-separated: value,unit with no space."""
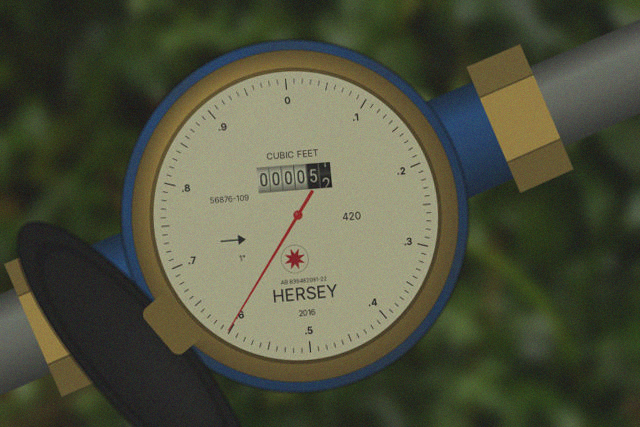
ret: 51.60,ft³
